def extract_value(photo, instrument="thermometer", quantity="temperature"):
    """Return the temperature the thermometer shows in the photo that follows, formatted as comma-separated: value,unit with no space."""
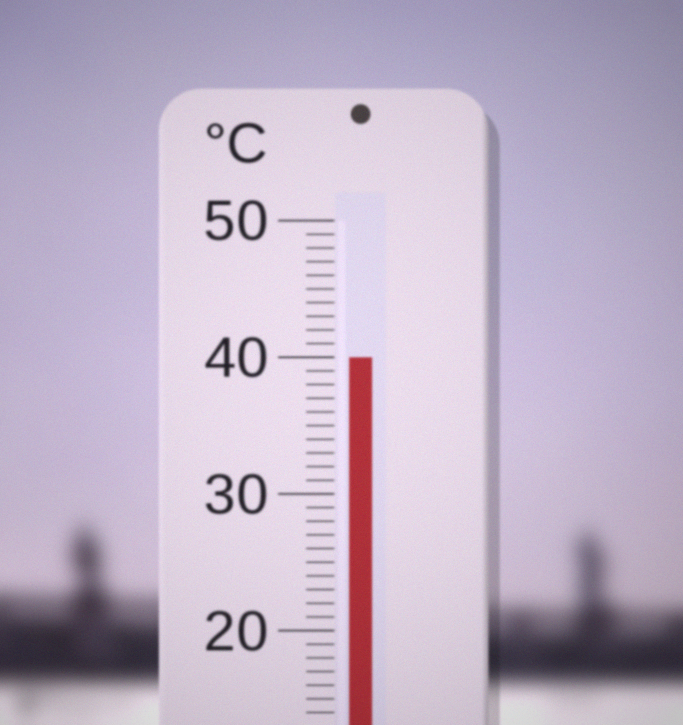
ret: 40,°C
